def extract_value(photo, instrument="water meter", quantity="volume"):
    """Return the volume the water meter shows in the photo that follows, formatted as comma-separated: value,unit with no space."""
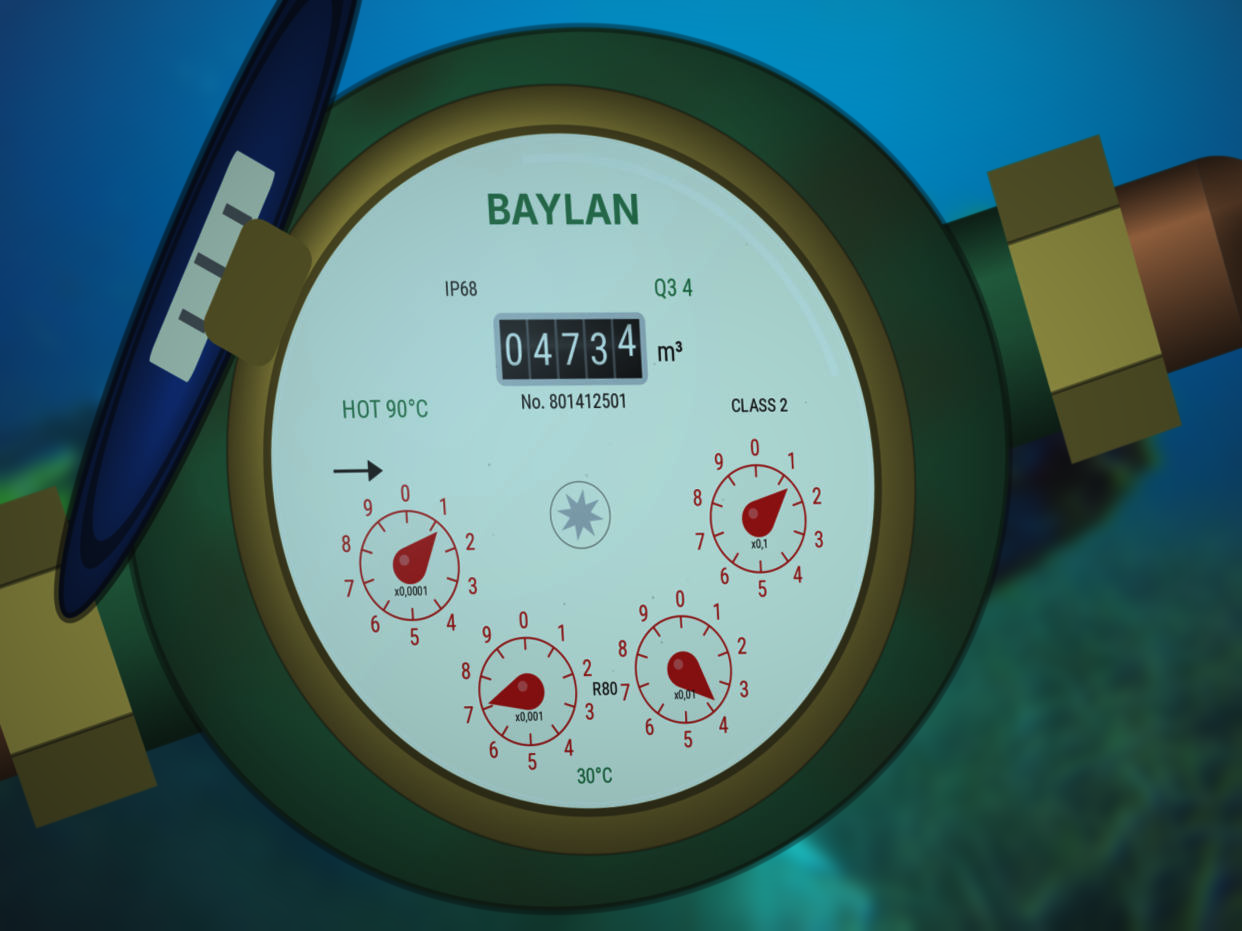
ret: 4734.1371,m³
